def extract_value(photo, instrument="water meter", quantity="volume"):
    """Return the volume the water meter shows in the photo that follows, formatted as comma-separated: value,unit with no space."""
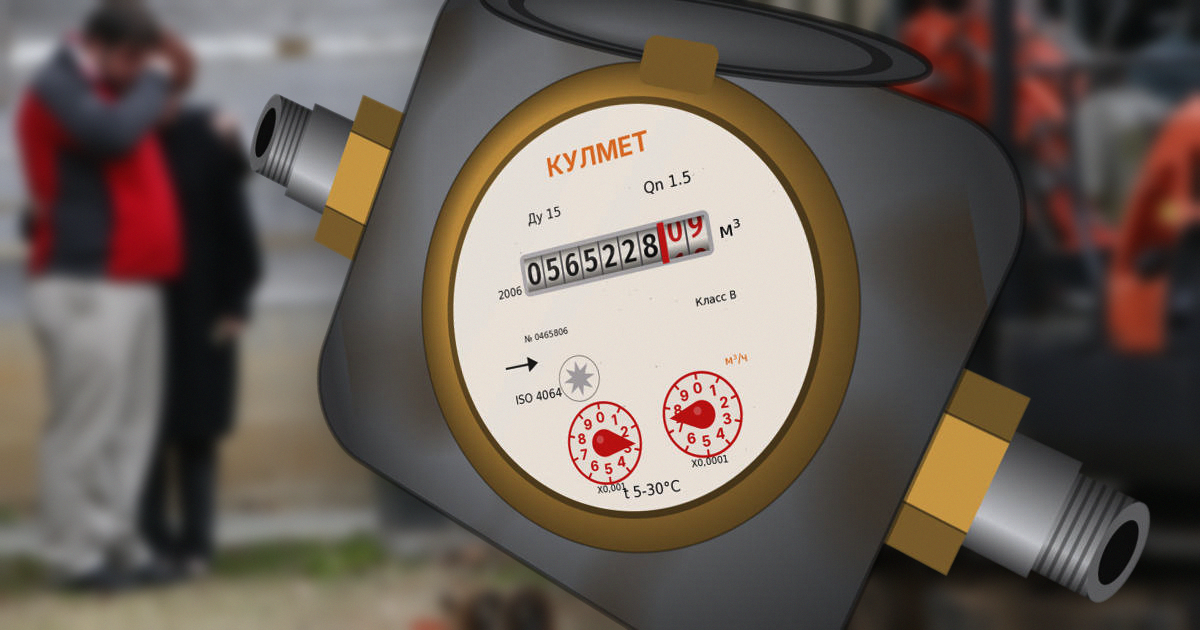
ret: 565228.0927,m³
